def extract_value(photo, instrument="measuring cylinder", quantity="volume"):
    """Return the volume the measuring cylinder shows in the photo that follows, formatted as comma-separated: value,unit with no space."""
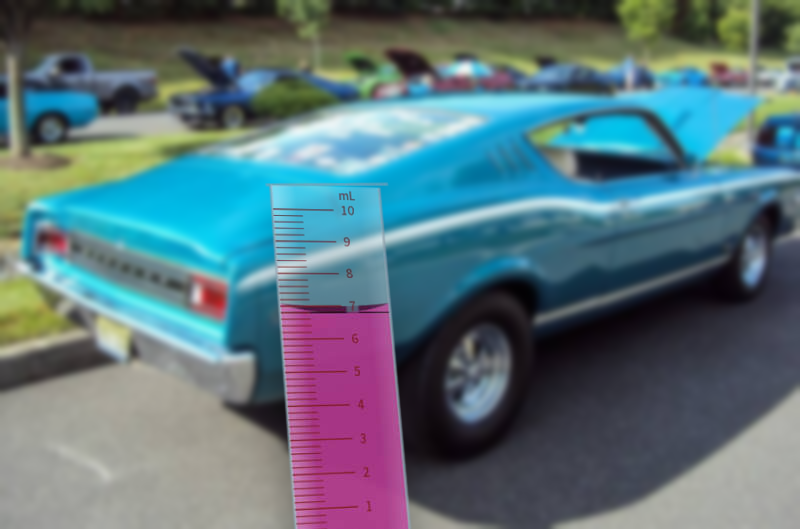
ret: 6.8,mL
